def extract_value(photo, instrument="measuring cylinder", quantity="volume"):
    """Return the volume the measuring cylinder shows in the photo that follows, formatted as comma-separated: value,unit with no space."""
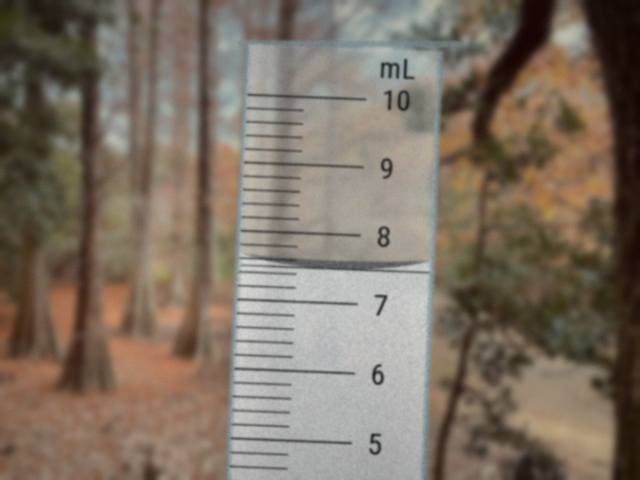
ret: 7.5,mL
